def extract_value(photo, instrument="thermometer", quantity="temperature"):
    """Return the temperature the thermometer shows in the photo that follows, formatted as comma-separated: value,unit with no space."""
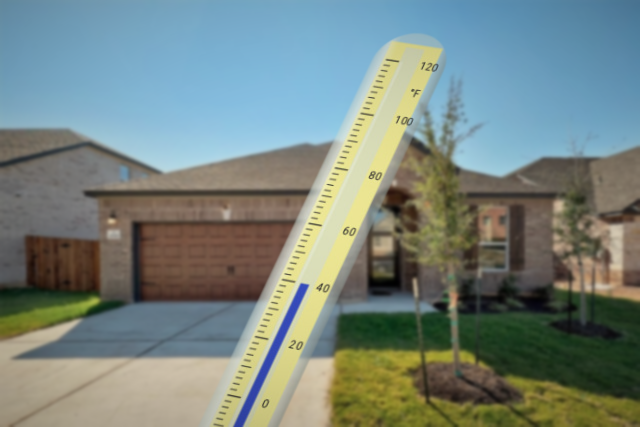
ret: 40,°F
